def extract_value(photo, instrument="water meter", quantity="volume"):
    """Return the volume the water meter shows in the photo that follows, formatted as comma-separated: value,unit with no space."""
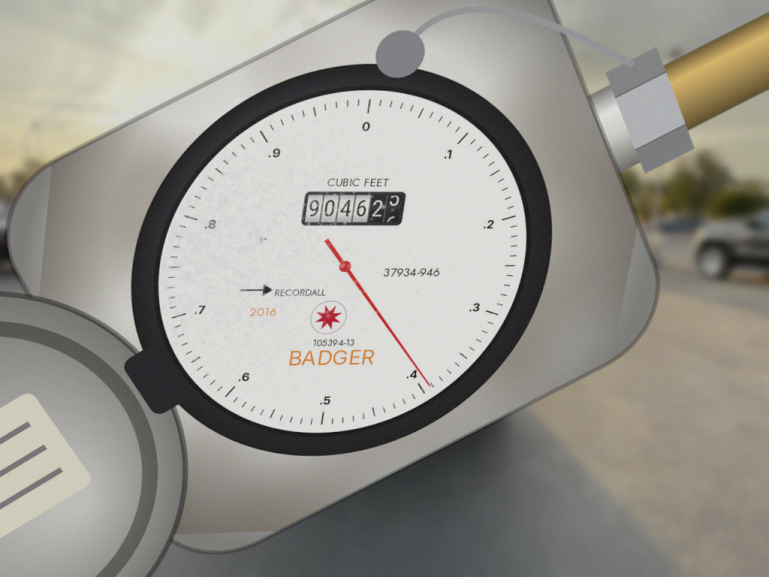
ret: 904625.39,ft³
